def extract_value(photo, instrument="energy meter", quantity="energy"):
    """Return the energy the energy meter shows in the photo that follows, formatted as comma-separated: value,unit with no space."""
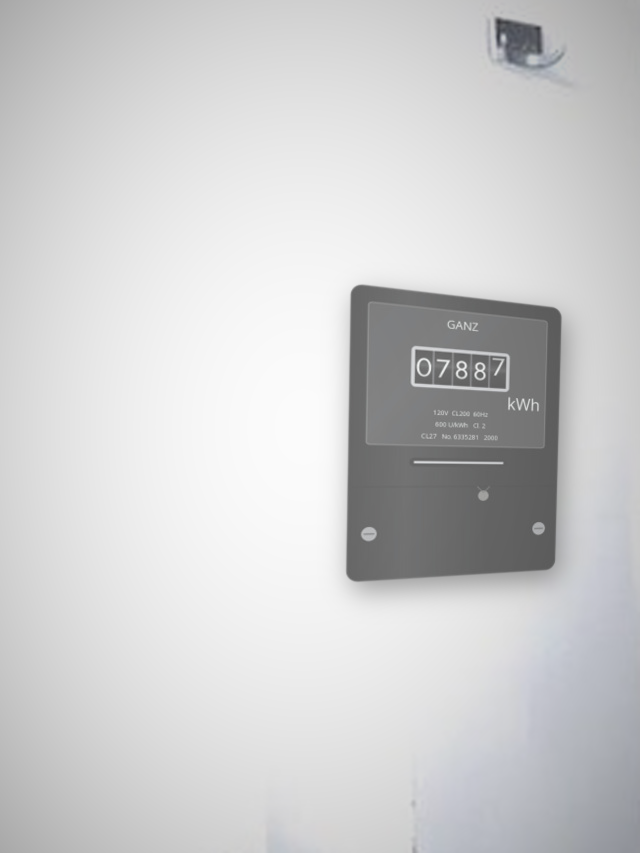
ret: 7887,kWh
